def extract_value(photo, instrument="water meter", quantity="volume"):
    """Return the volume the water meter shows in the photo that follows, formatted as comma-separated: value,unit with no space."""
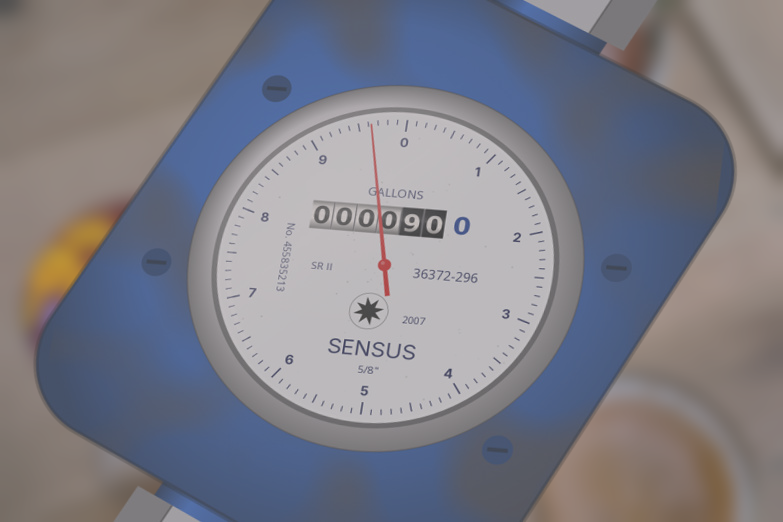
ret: 899.6,gal
